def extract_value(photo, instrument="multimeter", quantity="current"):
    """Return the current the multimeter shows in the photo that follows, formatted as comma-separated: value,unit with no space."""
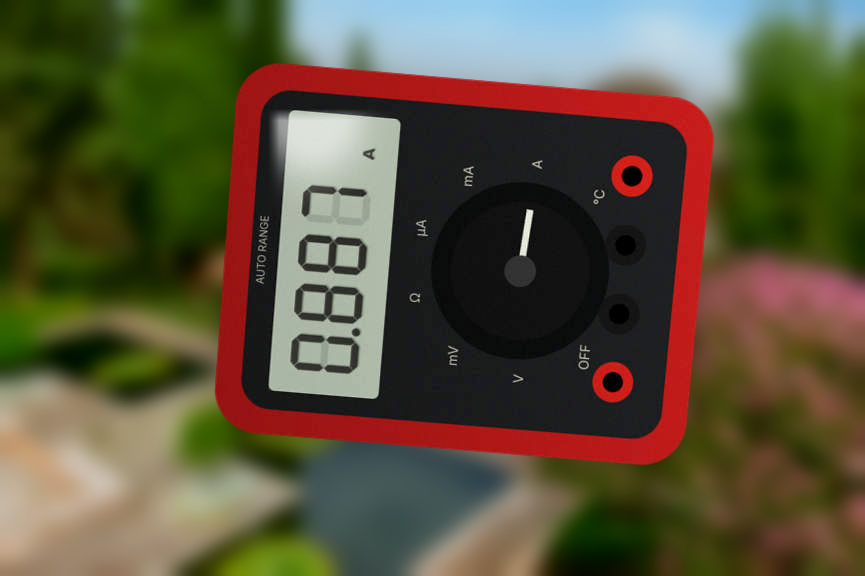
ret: 0.887,A
